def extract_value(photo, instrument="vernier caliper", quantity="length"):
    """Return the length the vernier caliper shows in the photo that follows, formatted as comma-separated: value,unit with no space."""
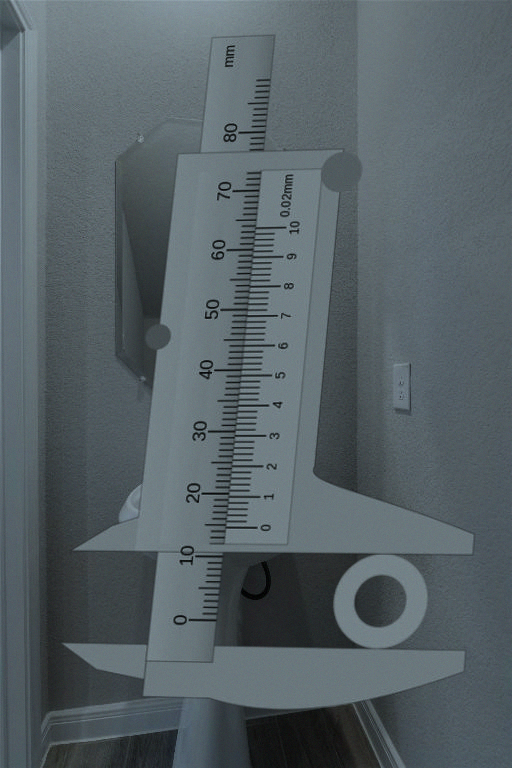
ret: 14.6,mm
